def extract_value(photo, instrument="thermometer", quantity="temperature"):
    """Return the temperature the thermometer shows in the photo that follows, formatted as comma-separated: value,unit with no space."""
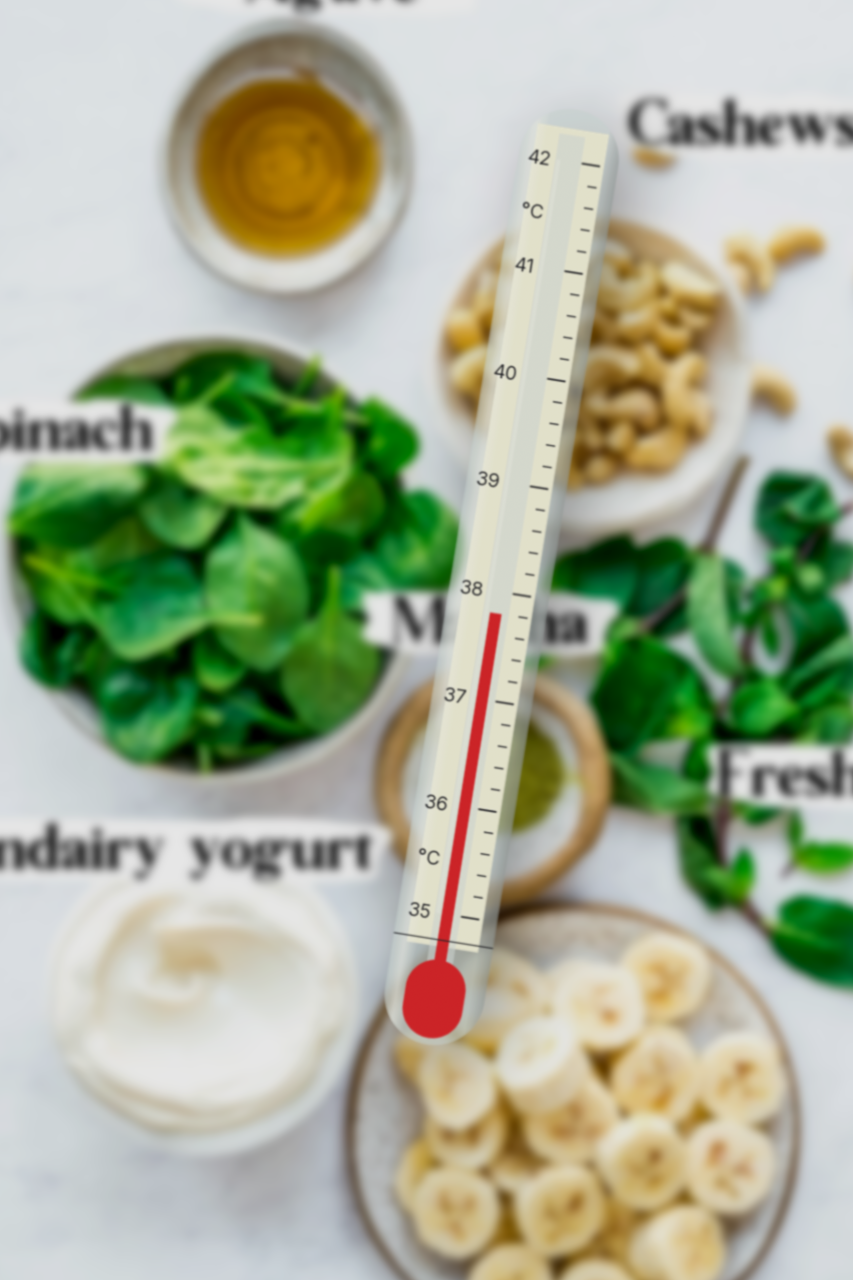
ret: 37.8,°C
